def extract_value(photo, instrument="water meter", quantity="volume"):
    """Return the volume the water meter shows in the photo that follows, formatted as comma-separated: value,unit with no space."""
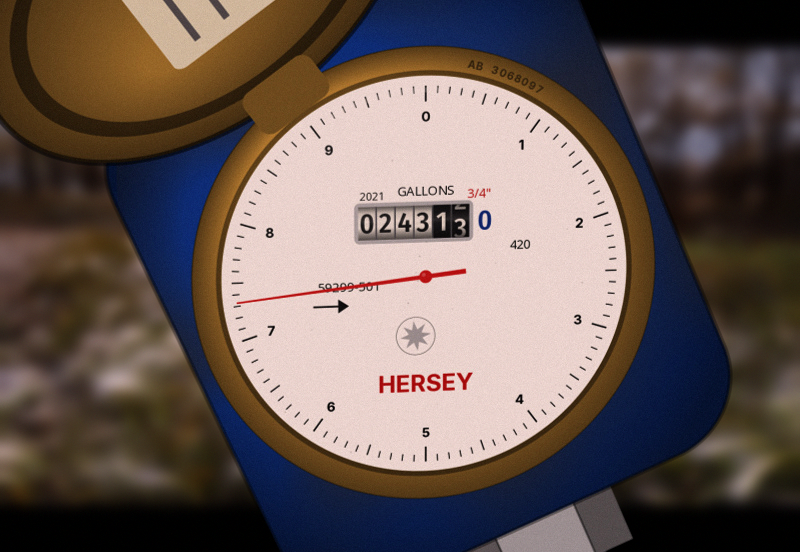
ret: 243127.3,gal
